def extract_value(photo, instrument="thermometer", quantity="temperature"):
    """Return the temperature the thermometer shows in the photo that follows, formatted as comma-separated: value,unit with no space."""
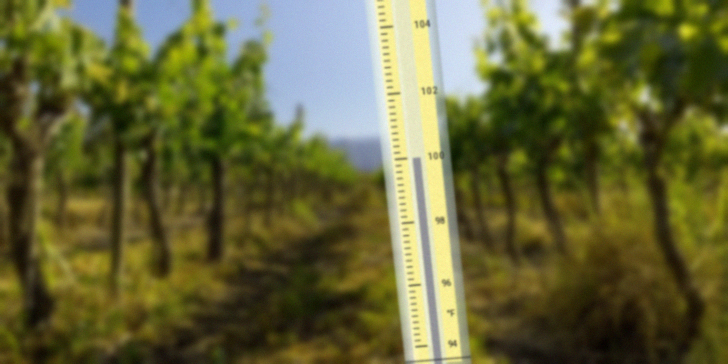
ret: 100,°F
